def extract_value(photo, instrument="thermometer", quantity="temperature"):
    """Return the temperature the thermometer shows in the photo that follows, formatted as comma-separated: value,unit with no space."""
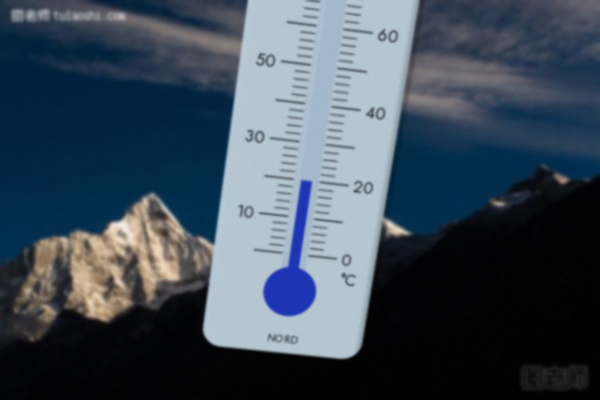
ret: 20,°C
